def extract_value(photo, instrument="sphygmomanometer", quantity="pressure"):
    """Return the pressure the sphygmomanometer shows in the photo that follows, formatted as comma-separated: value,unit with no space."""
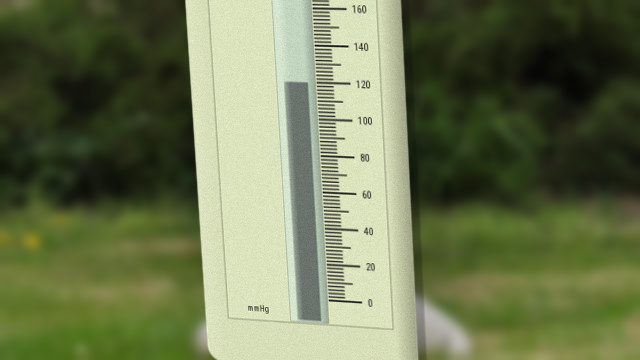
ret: 120,mmHg
